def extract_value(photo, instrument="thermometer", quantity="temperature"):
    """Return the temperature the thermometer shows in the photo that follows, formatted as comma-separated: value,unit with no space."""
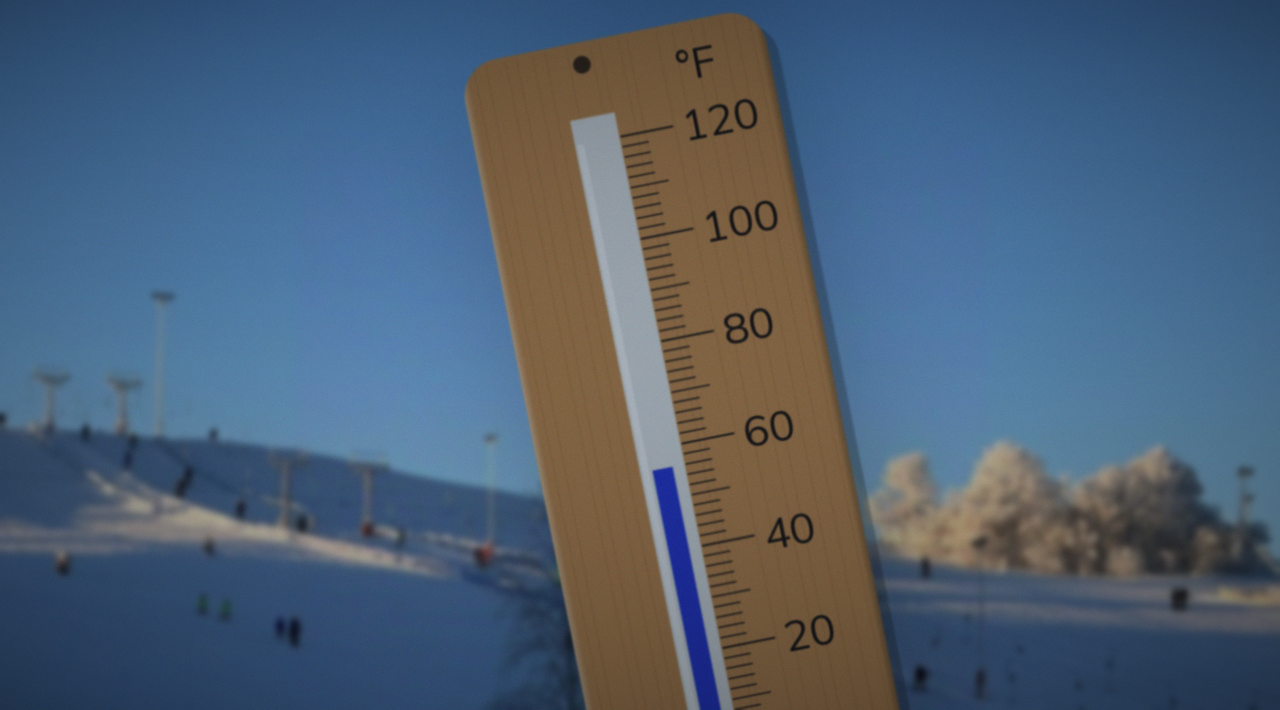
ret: 56,°F
